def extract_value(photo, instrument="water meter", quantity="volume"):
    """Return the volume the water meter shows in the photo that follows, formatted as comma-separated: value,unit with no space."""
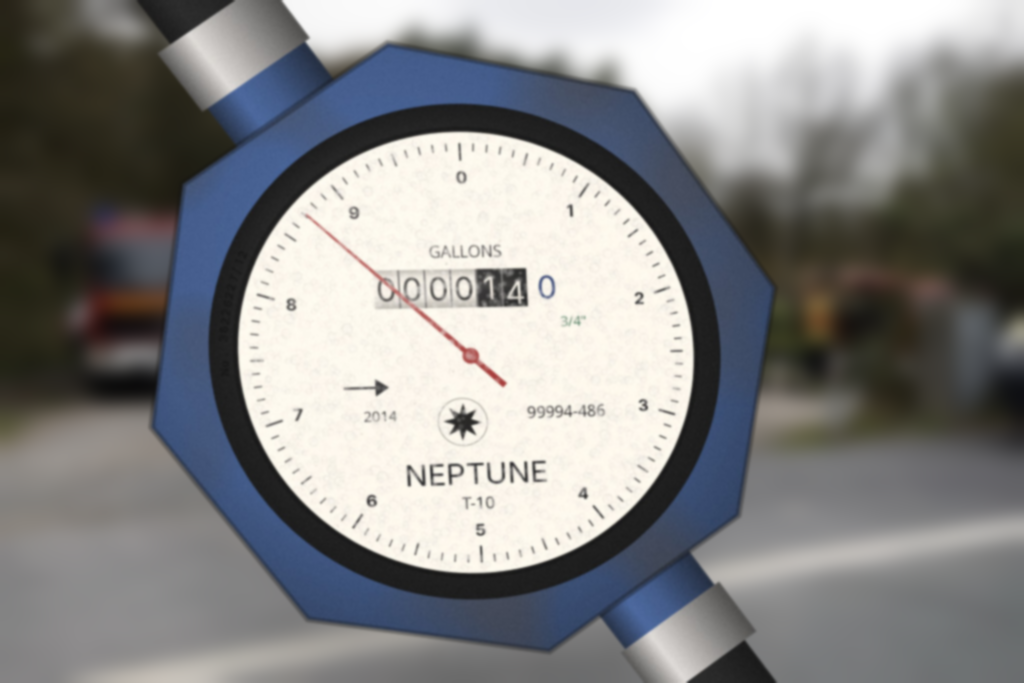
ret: 138.7,gal
